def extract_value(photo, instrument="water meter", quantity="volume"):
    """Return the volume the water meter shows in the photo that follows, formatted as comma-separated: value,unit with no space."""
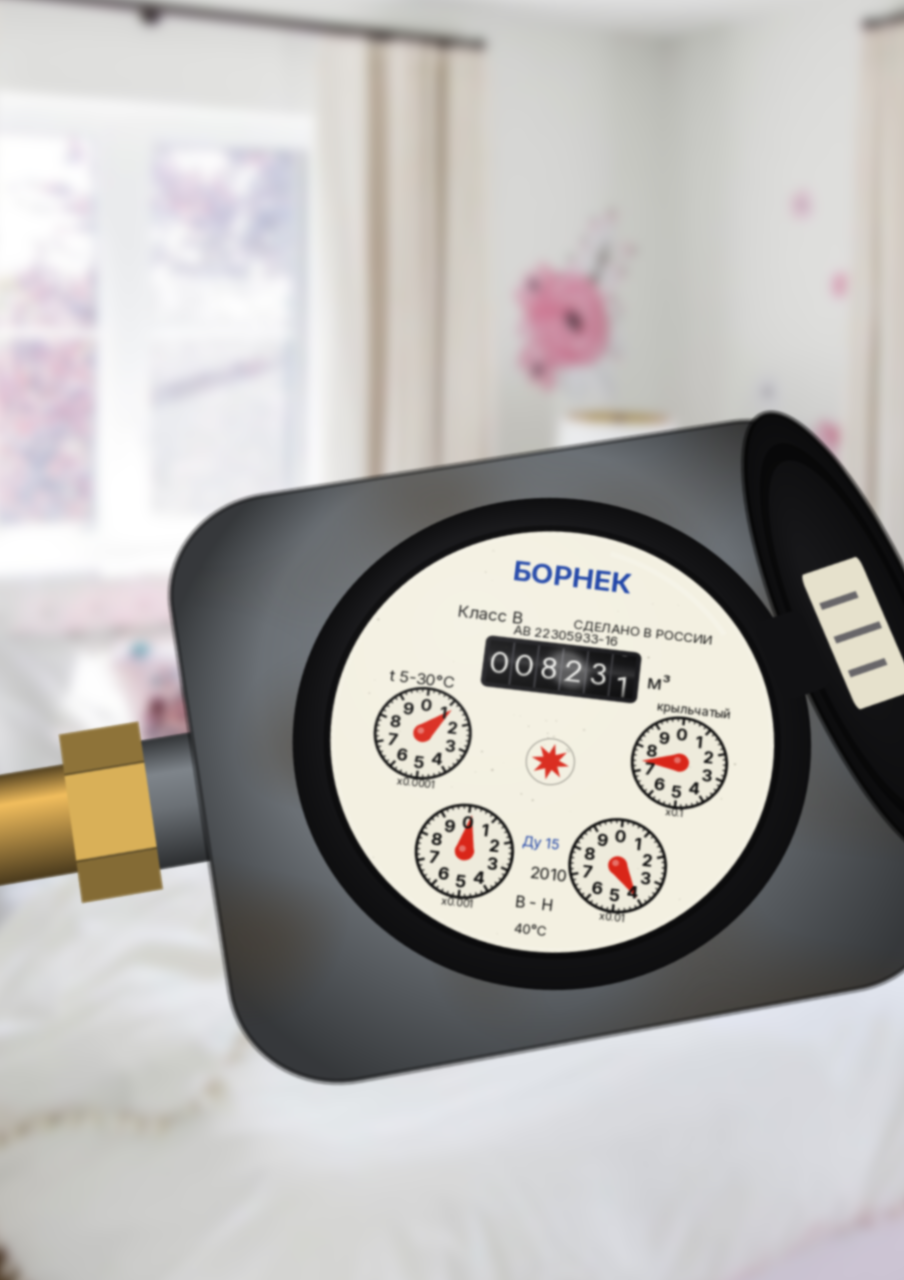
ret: 8230.7401,m³
